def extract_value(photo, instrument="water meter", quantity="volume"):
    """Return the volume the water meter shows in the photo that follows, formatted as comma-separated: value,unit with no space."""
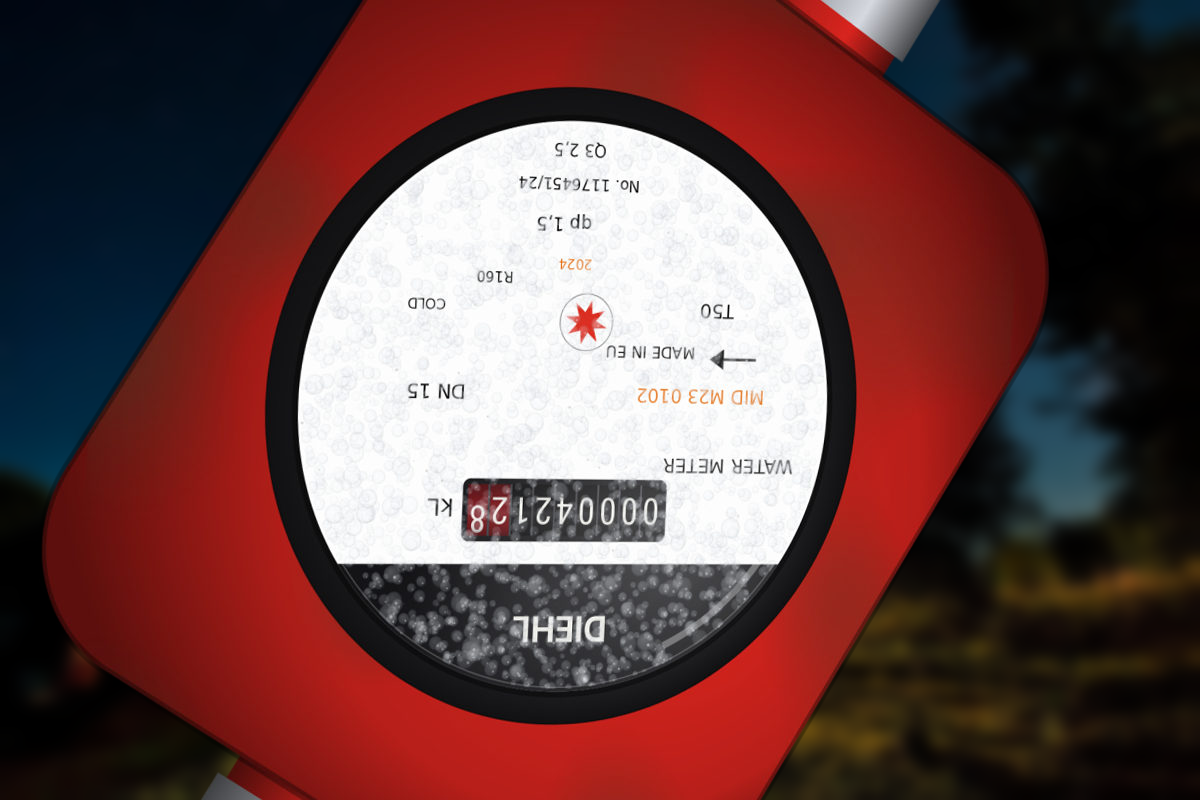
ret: 421.28,kL
